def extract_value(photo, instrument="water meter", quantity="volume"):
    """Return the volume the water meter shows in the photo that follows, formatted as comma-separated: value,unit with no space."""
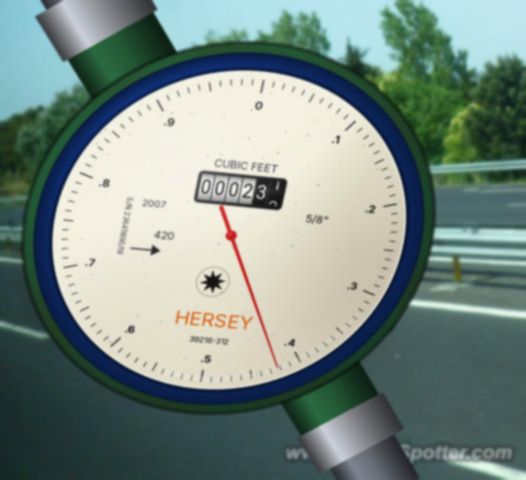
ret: 231.42,ft³
